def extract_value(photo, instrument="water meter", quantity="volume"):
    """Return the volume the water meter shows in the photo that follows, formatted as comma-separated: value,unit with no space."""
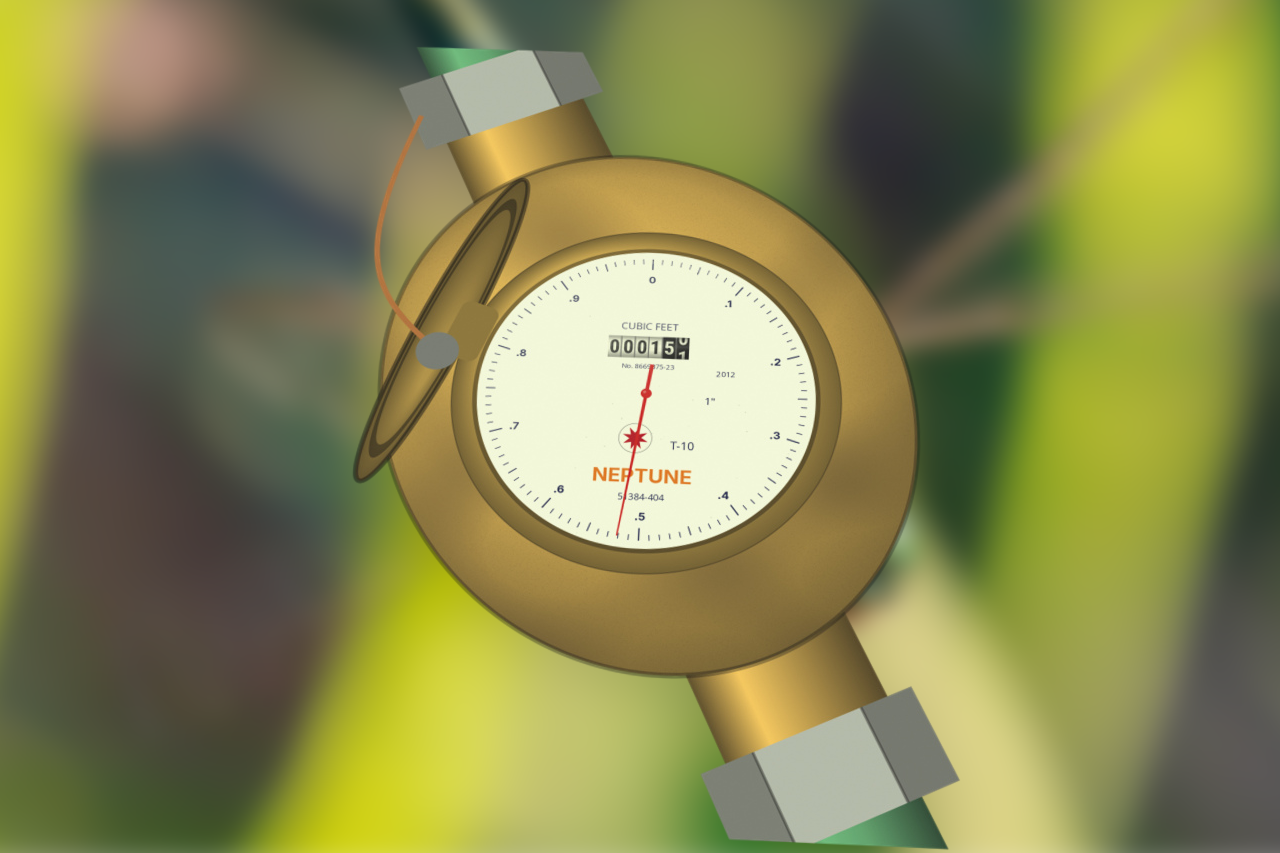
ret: 150.52,ft³
